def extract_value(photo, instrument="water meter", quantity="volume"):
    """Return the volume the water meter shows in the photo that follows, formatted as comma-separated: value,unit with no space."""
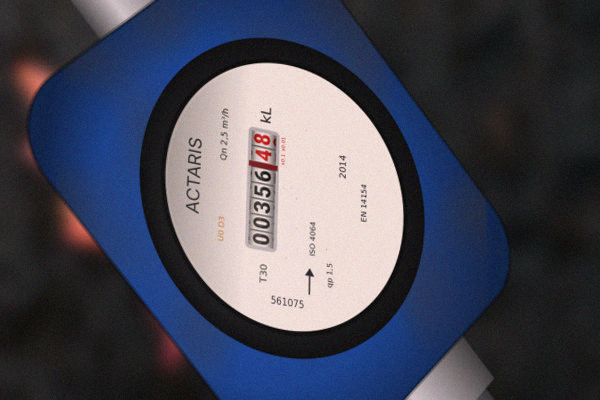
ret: 356.48,kL
